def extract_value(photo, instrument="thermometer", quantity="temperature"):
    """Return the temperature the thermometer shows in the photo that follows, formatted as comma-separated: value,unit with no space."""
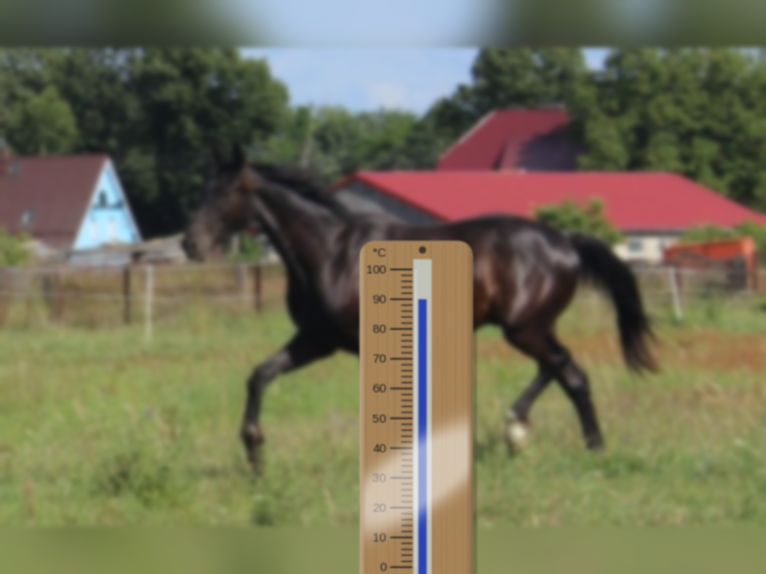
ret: 90,°C
